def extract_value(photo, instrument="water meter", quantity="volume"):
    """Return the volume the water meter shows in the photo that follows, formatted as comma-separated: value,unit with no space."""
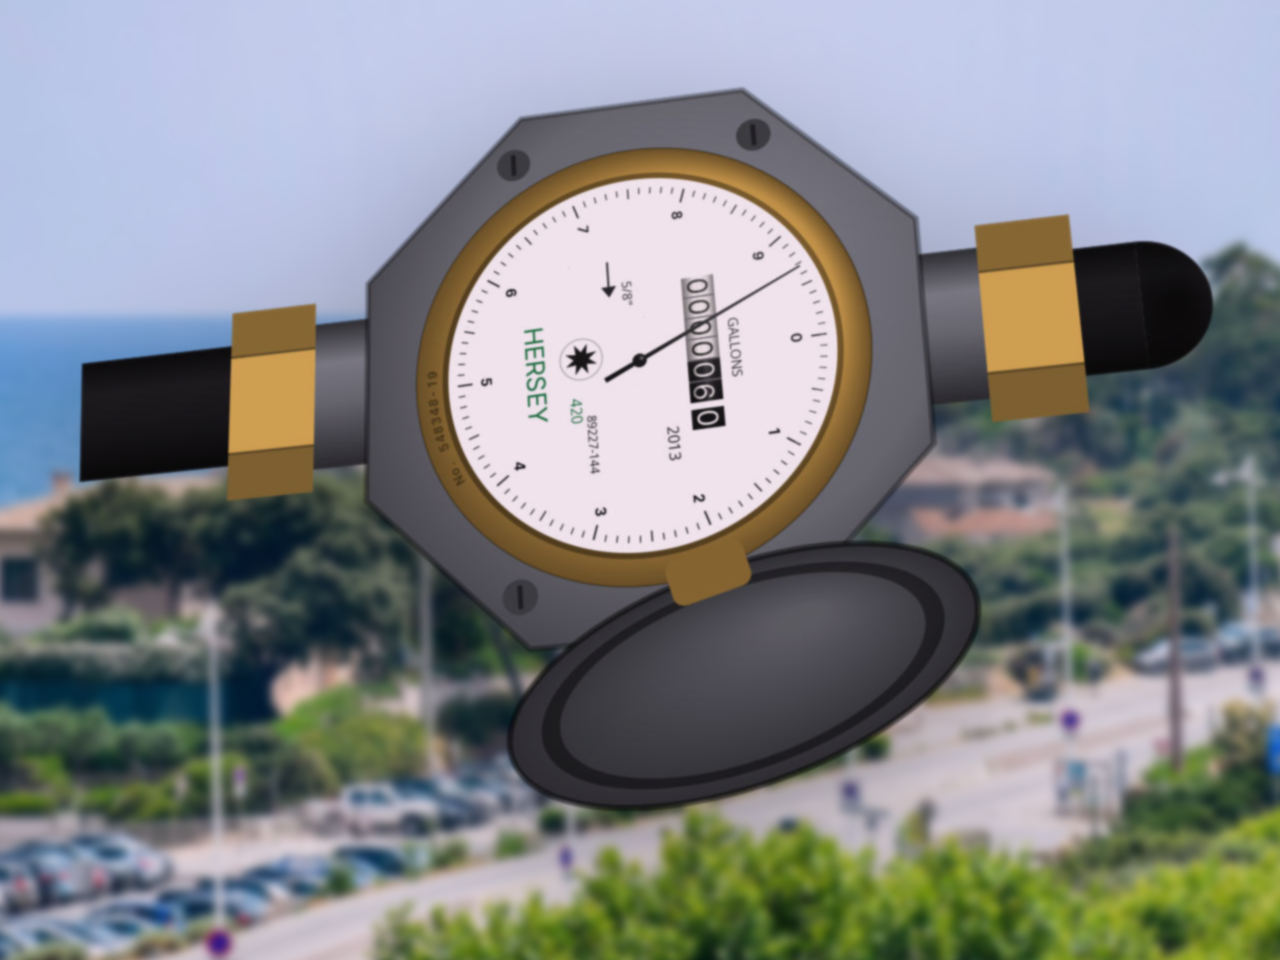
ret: 59.3,gal
